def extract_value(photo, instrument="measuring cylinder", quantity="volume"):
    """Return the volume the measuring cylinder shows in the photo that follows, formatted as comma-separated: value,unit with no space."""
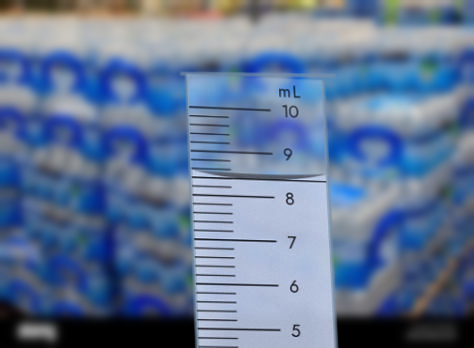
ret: 8.4,mL
